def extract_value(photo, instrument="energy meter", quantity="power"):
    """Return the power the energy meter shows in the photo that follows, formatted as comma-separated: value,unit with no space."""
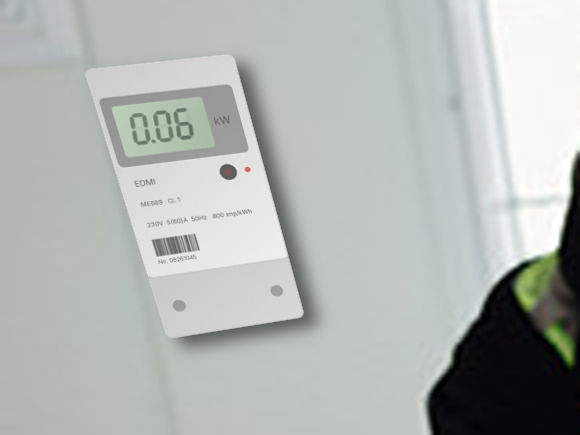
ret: 0.06,kW
